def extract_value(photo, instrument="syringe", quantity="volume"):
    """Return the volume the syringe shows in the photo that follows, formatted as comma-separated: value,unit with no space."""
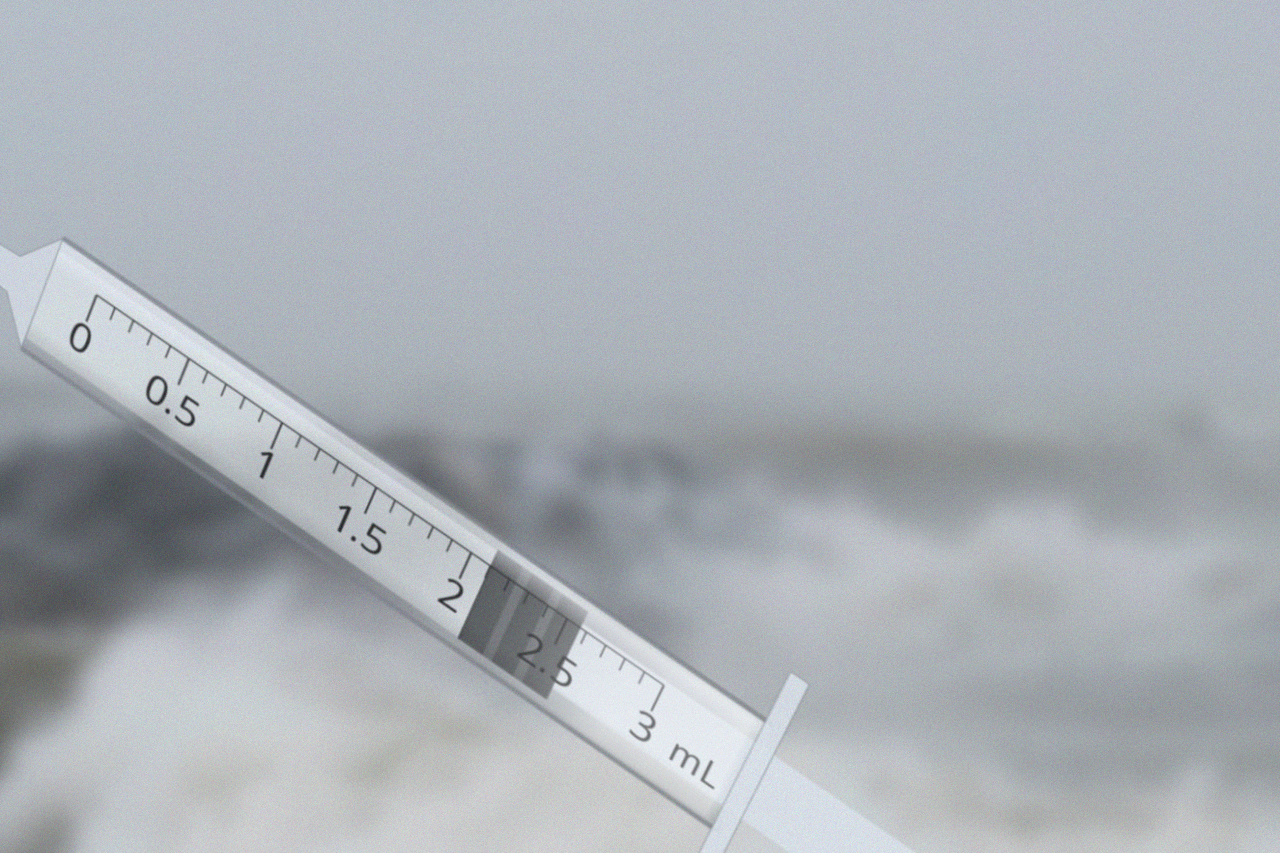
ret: 2.1,mL
